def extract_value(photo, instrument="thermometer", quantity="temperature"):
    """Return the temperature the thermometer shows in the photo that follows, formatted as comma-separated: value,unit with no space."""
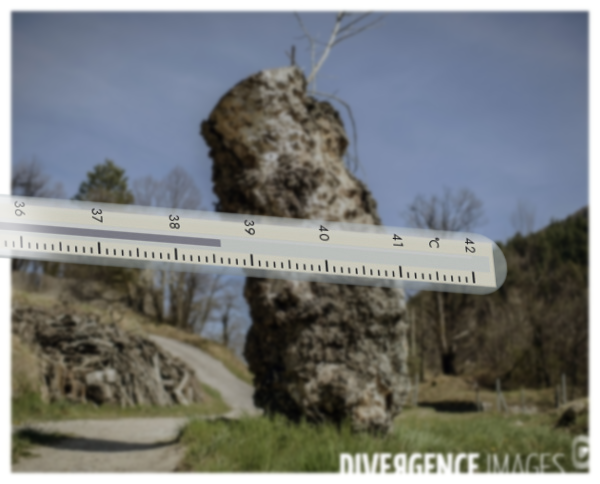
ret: 38.6,°C
